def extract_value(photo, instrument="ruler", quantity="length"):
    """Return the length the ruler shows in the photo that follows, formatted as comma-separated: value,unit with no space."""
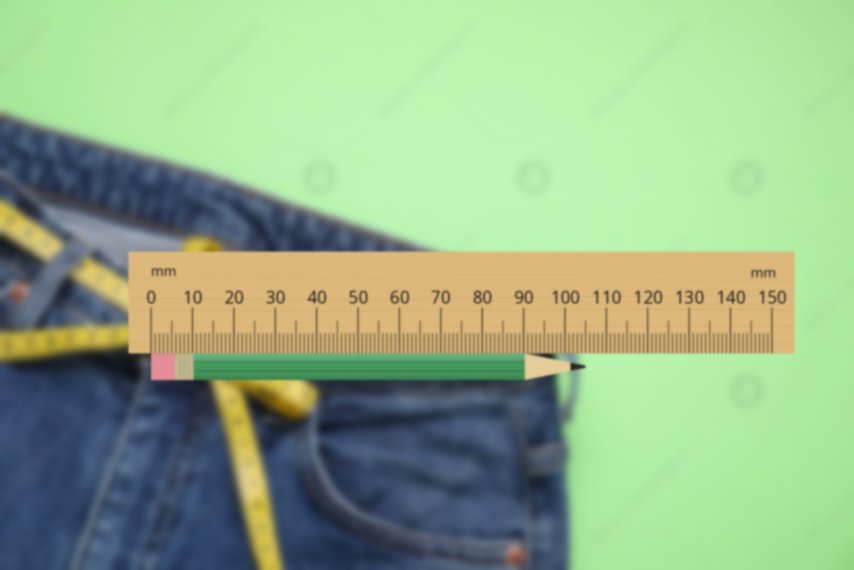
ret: 105,mm
